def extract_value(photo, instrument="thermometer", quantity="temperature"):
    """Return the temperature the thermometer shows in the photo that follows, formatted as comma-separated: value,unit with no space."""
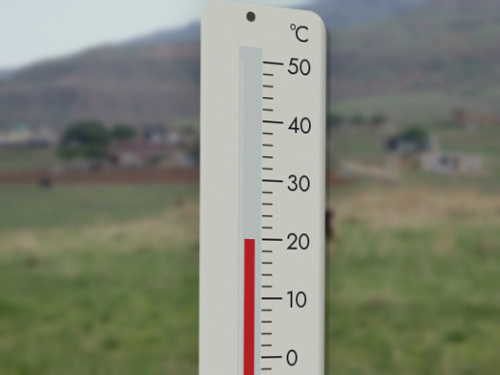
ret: 20,°C
